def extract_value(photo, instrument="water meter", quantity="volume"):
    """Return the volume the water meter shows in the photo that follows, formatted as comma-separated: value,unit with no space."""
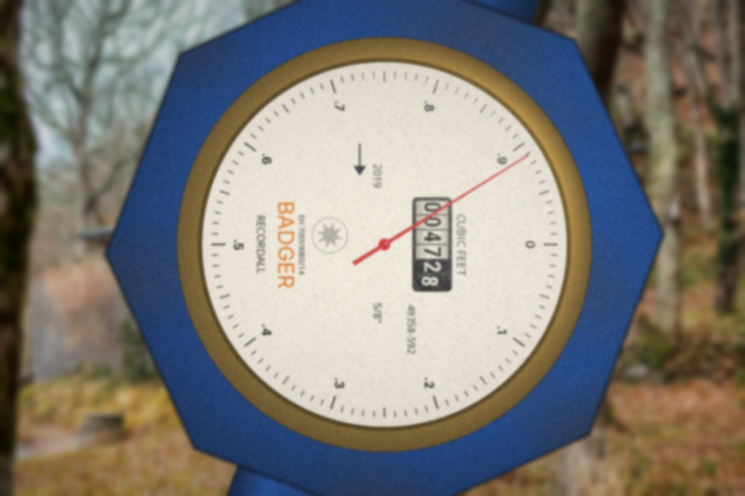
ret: 4727.91,ft³
